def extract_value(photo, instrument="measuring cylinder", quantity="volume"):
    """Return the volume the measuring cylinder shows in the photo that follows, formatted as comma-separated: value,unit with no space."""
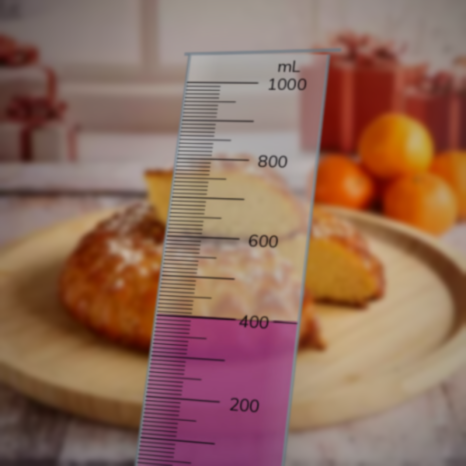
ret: 400,mL
